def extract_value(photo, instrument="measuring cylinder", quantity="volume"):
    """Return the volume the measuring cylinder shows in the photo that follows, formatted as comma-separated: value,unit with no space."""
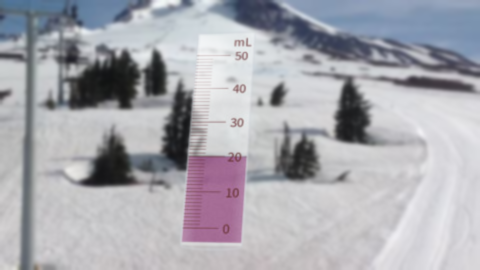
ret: 20,mL
